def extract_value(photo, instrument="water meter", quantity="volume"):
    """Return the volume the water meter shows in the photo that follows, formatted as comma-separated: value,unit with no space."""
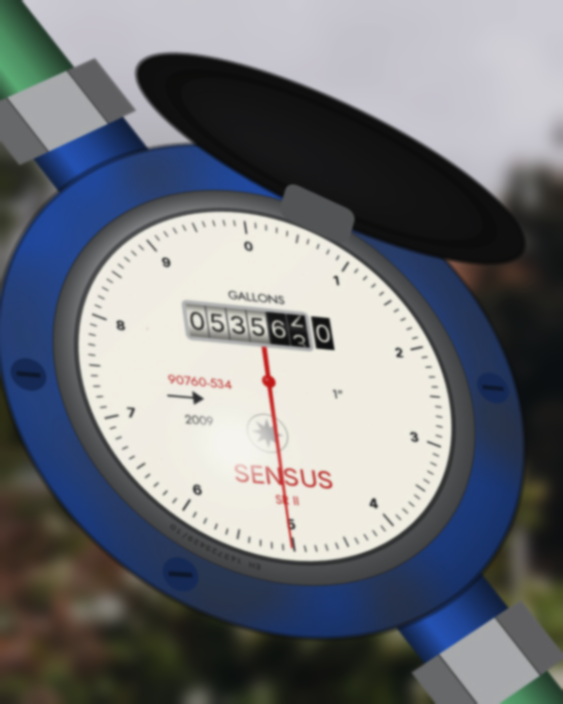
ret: 535625.0,gal
